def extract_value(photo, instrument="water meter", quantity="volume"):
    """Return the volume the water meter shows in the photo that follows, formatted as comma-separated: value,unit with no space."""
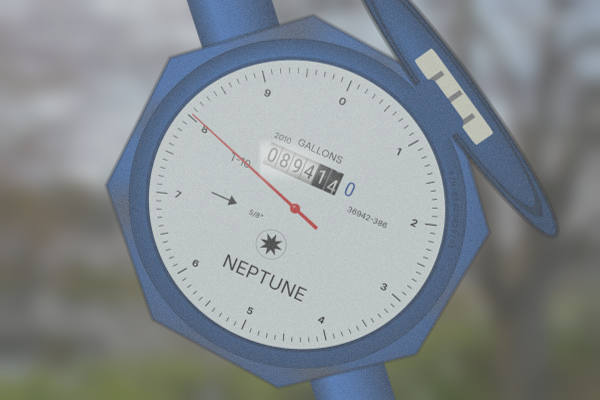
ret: 894138.0,gal
